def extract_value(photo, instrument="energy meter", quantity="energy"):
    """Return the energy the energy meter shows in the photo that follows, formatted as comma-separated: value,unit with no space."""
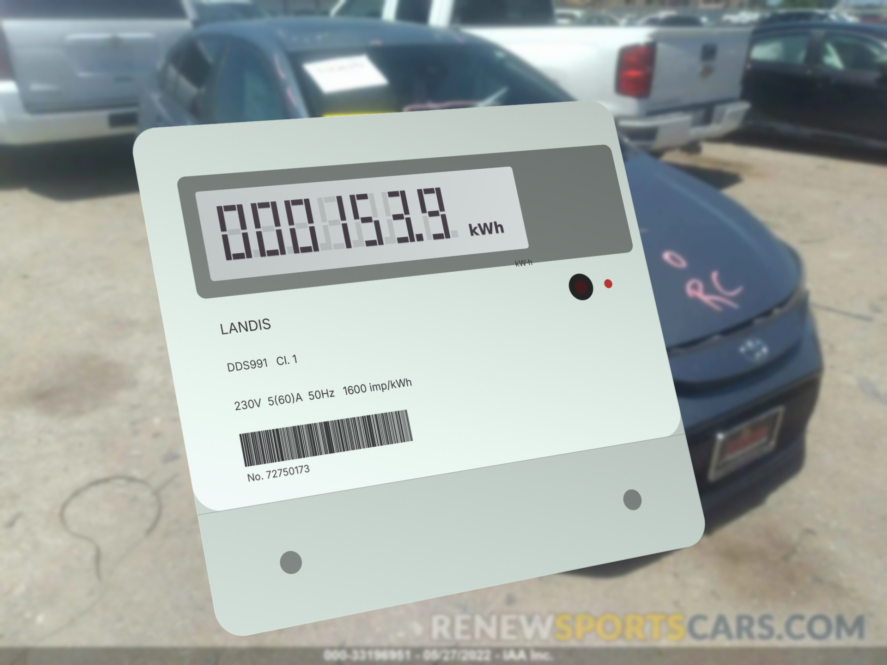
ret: 153.9,kWh
